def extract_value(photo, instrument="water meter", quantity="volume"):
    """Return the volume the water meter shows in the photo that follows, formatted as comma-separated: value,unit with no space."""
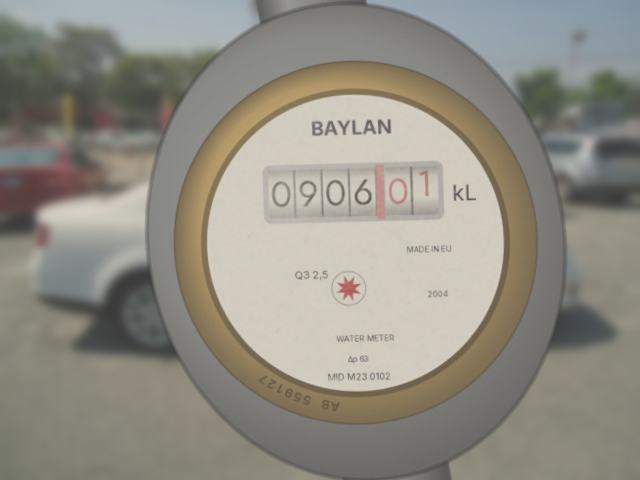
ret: 906.01,kL
